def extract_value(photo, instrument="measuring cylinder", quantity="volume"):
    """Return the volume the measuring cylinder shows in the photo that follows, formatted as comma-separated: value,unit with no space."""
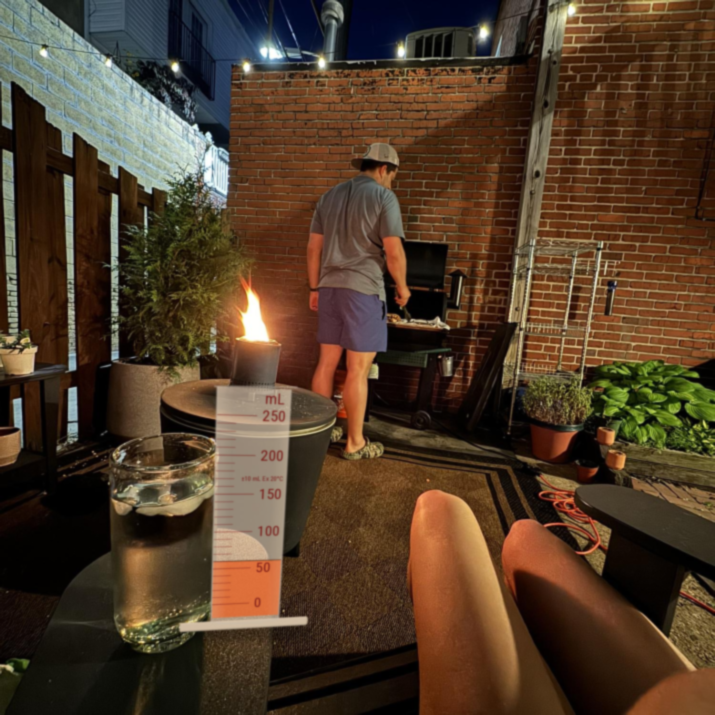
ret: 60,mL
